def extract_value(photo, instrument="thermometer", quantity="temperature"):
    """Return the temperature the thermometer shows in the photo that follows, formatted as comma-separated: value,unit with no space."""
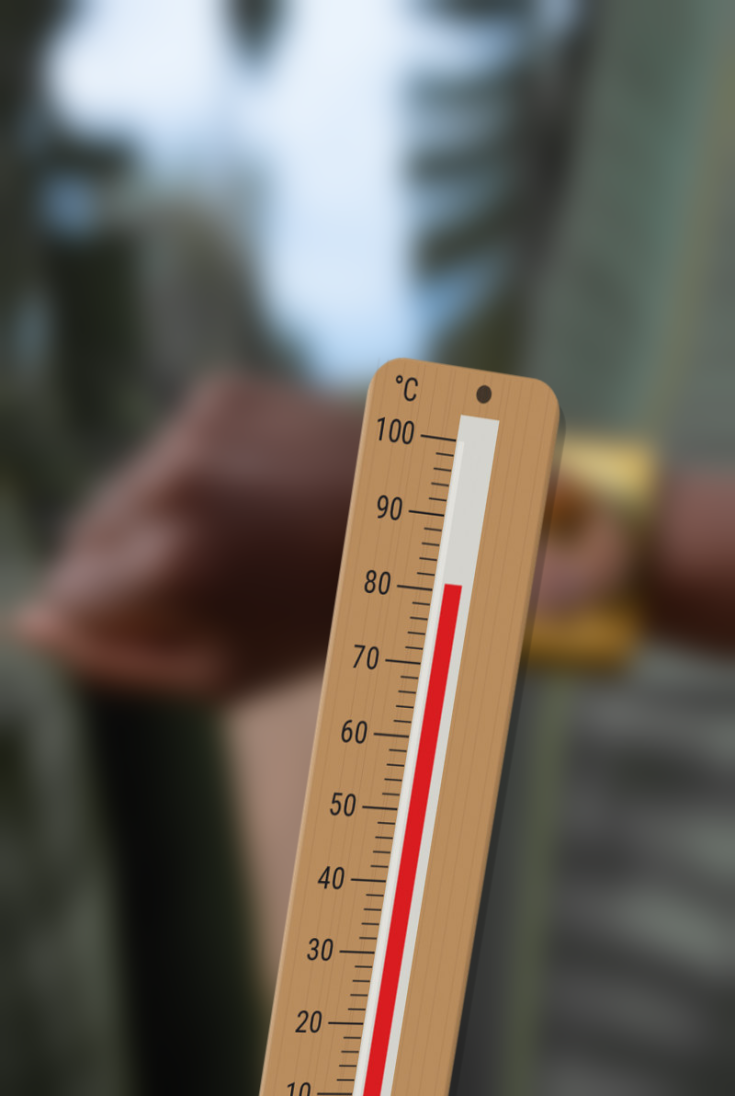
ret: 81,°C
